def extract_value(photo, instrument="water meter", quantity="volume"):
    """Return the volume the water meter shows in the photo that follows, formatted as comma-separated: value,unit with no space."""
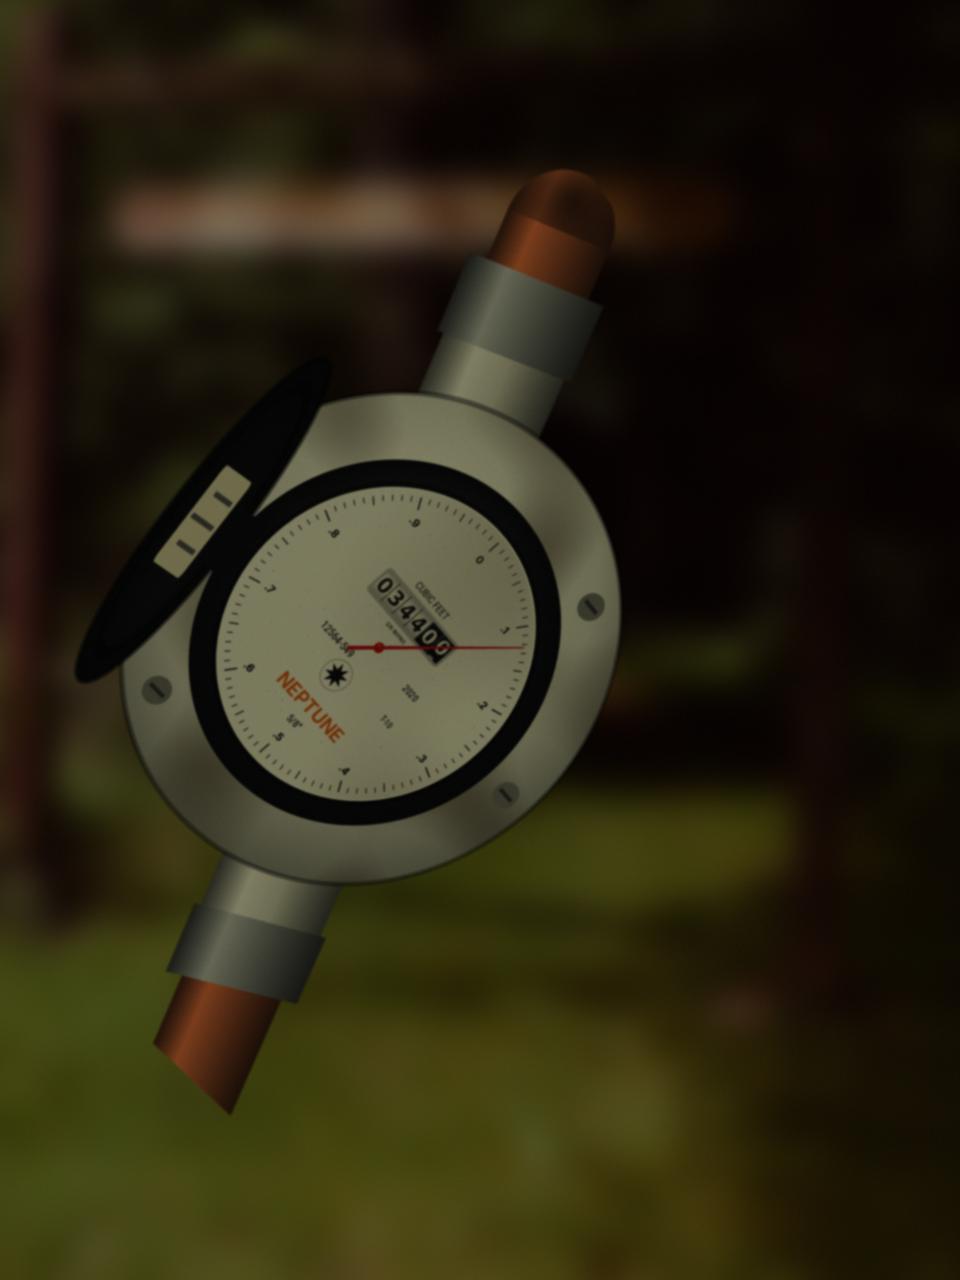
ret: 34400.12,ft³
